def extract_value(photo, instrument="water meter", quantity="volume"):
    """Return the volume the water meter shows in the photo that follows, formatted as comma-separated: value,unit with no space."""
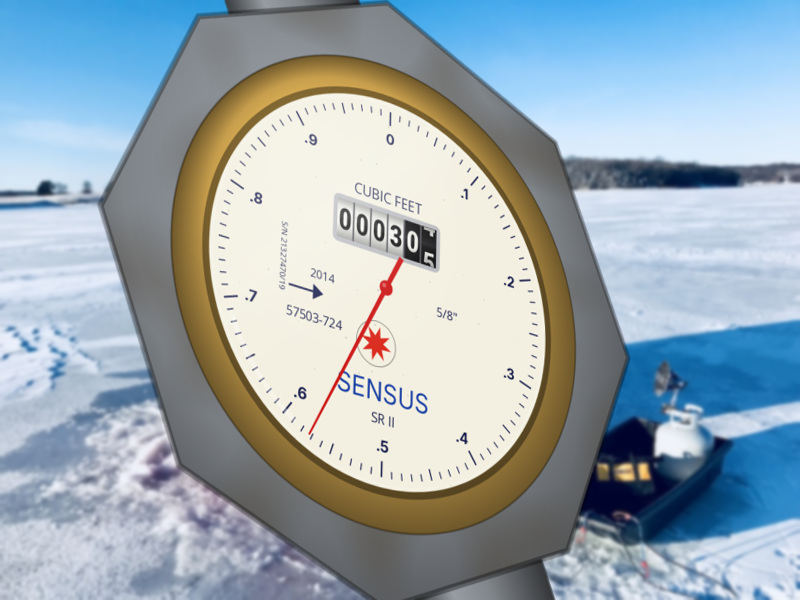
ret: 304.57,ft³
